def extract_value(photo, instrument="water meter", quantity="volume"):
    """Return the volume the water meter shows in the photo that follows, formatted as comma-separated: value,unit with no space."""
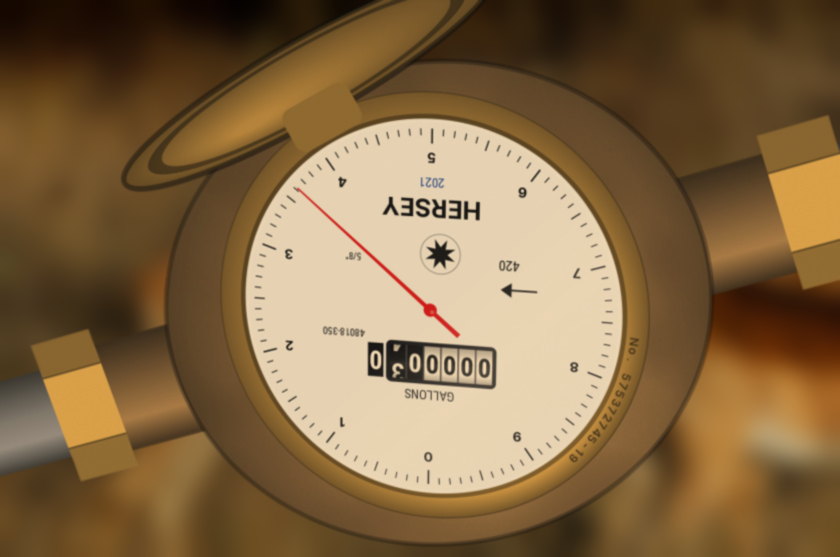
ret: 33.6,gal
